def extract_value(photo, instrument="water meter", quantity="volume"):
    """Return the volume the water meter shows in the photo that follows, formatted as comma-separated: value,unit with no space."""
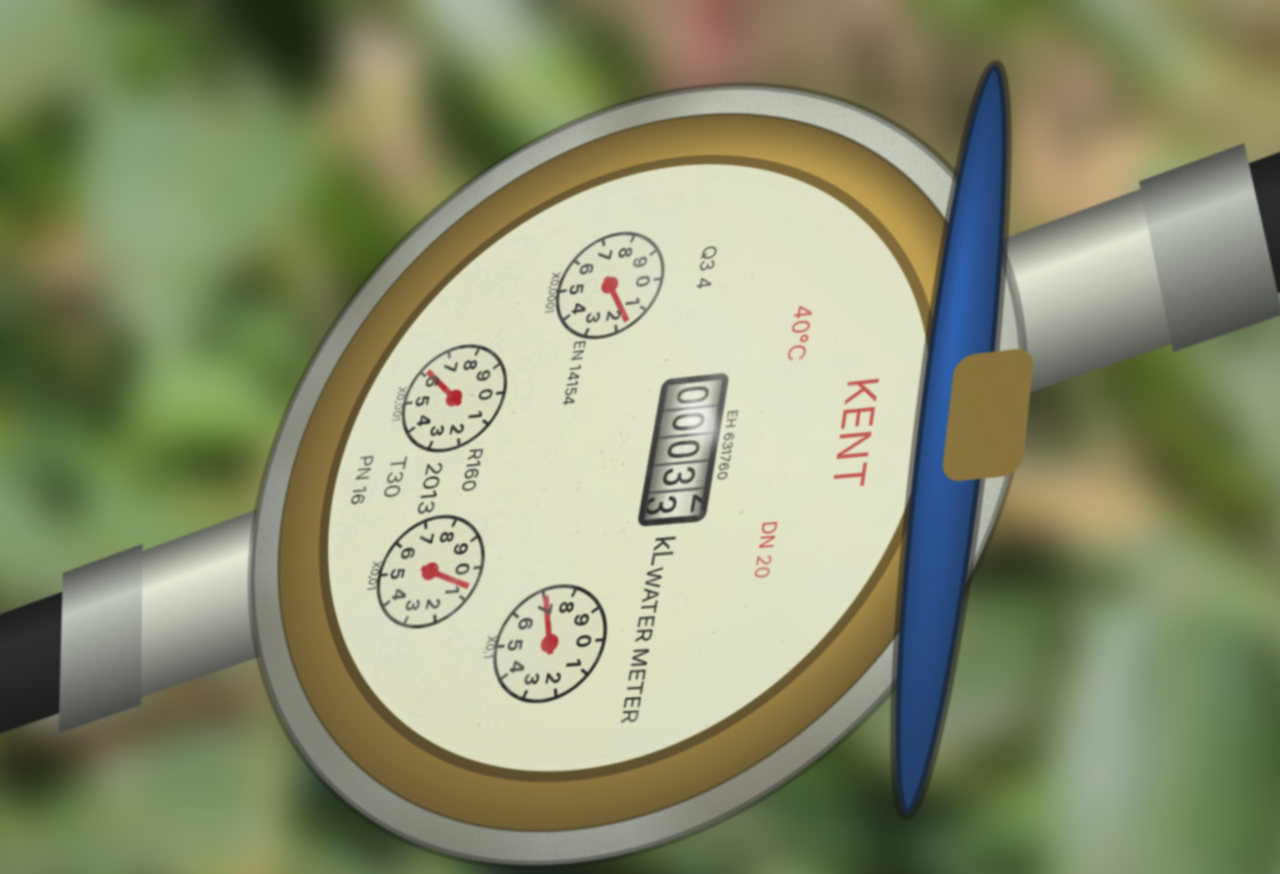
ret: 32.7061,kL
